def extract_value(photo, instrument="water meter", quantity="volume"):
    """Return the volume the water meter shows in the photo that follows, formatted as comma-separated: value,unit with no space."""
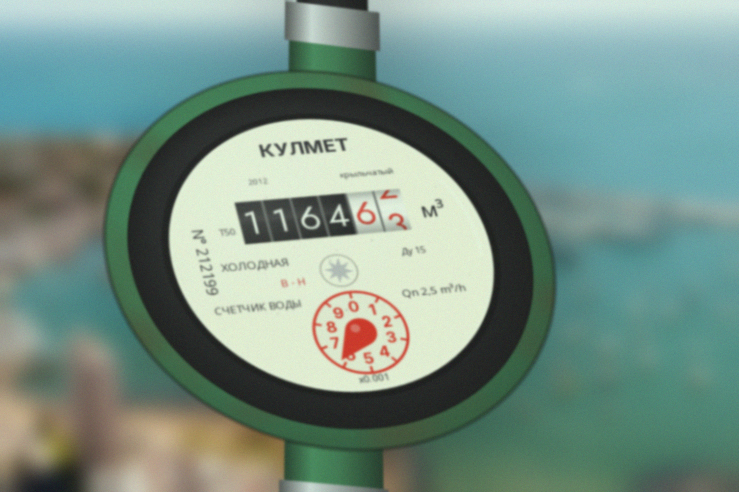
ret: 1164.626,m³
